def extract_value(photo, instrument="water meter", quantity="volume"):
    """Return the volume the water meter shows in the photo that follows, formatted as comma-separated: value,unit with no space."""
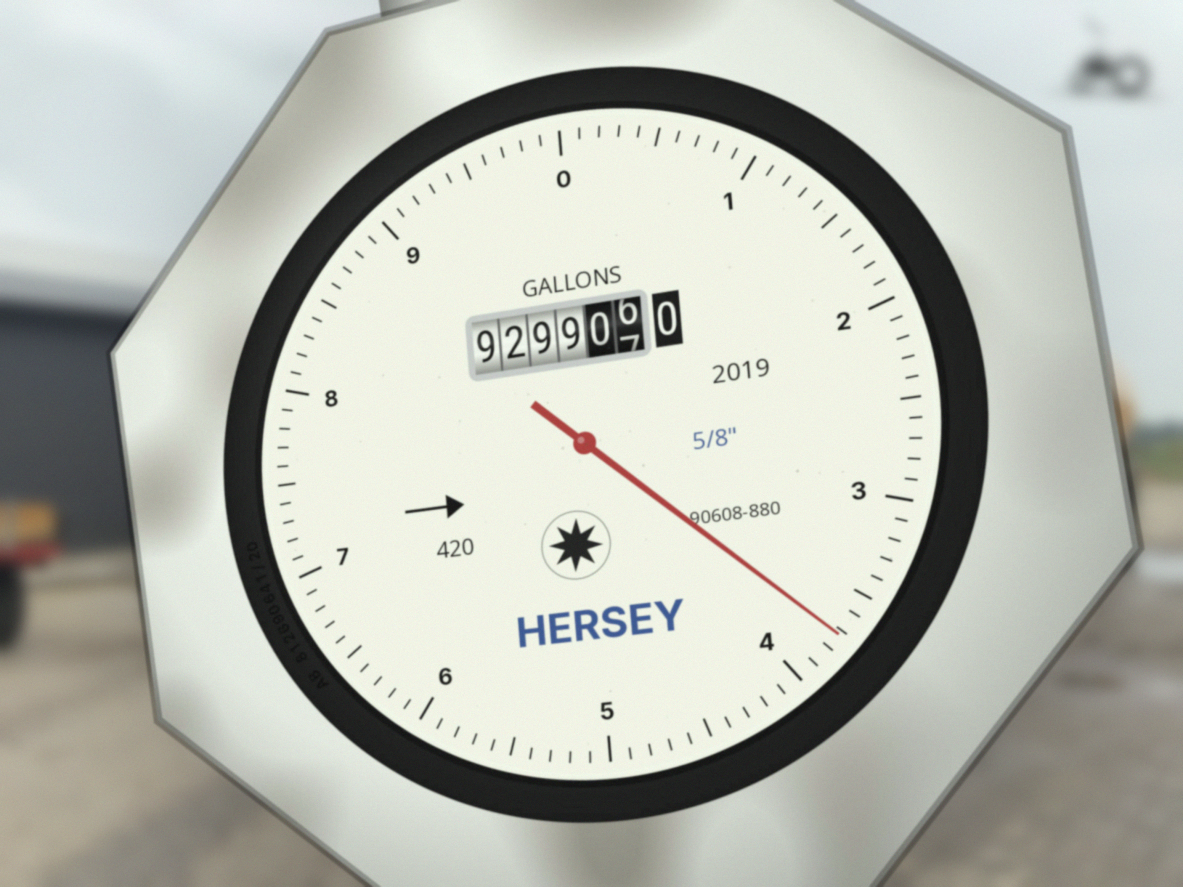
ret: 9299063.7,gal
